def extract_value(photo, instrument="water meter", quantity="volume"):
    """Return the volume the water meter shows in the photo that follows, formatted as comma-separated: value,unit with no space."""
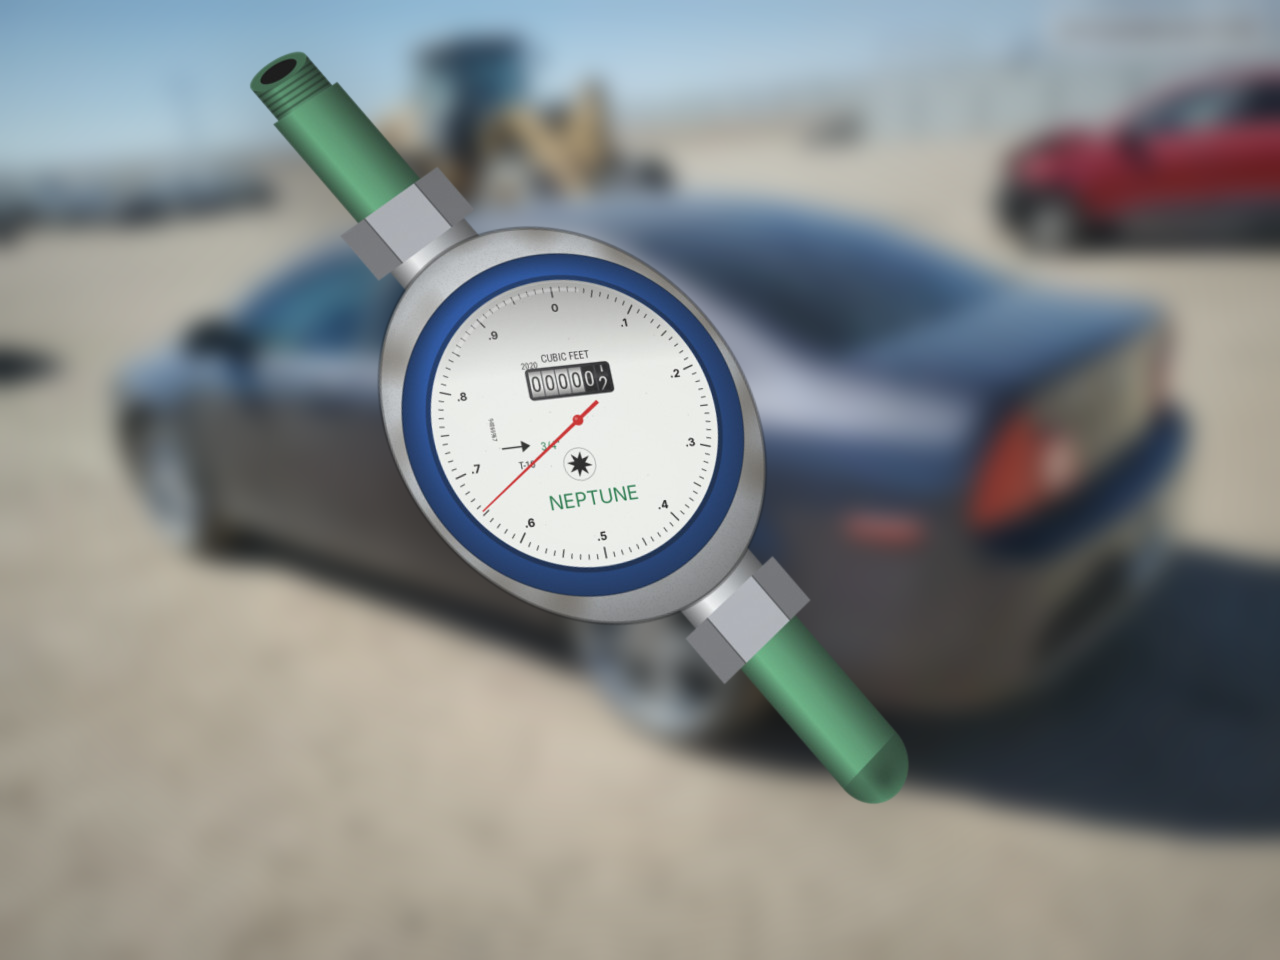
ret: 1.65,ft³
